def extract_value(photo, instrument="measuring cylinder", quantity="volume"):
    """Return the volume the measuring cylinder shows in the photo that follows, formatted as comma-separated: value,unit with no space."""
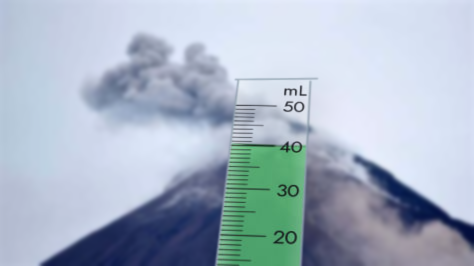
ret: 40,mL
